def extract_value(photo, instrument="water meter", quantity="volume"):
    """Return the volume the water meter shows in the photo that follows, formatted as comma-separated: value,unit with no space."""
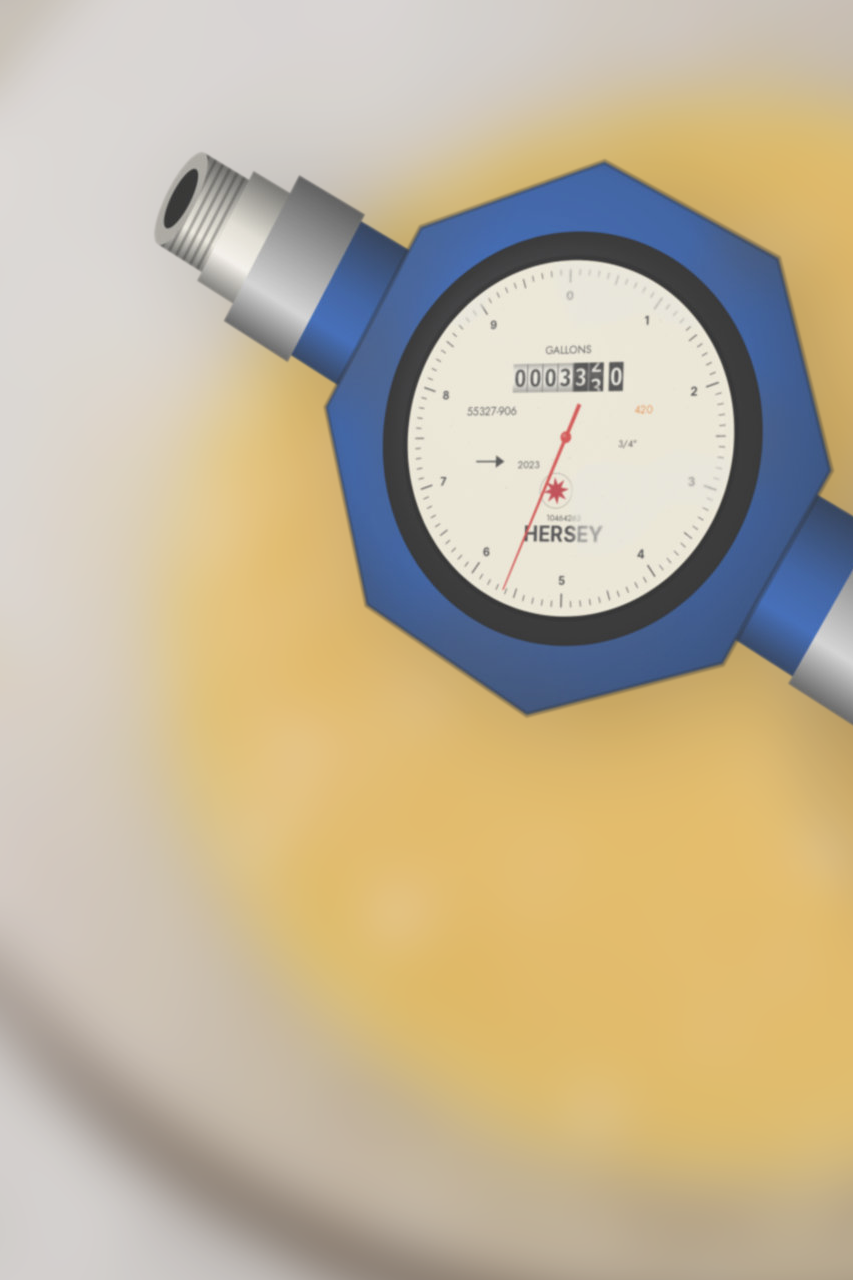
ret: 3325.6,gal
